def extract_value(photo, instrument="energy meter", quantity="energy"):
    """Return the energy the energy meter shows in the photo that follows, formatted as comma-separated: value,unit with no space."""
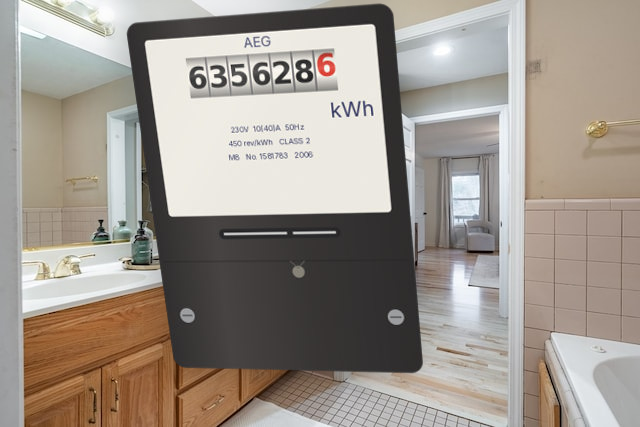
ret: 635628.6,kWh
